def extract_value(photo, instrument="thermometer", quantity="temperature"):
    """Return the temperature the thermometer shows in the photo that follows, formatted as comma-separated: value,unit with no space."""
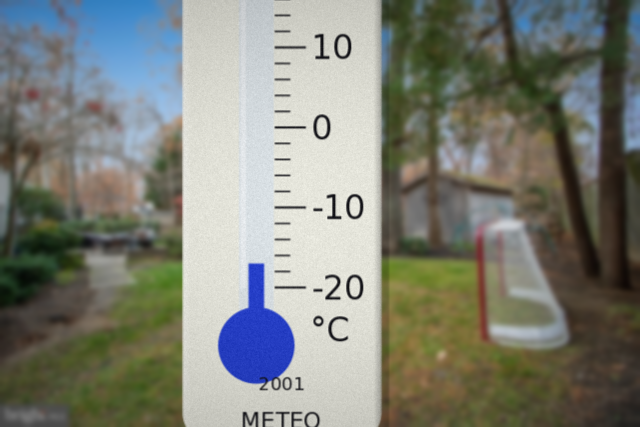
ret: -17,°C
